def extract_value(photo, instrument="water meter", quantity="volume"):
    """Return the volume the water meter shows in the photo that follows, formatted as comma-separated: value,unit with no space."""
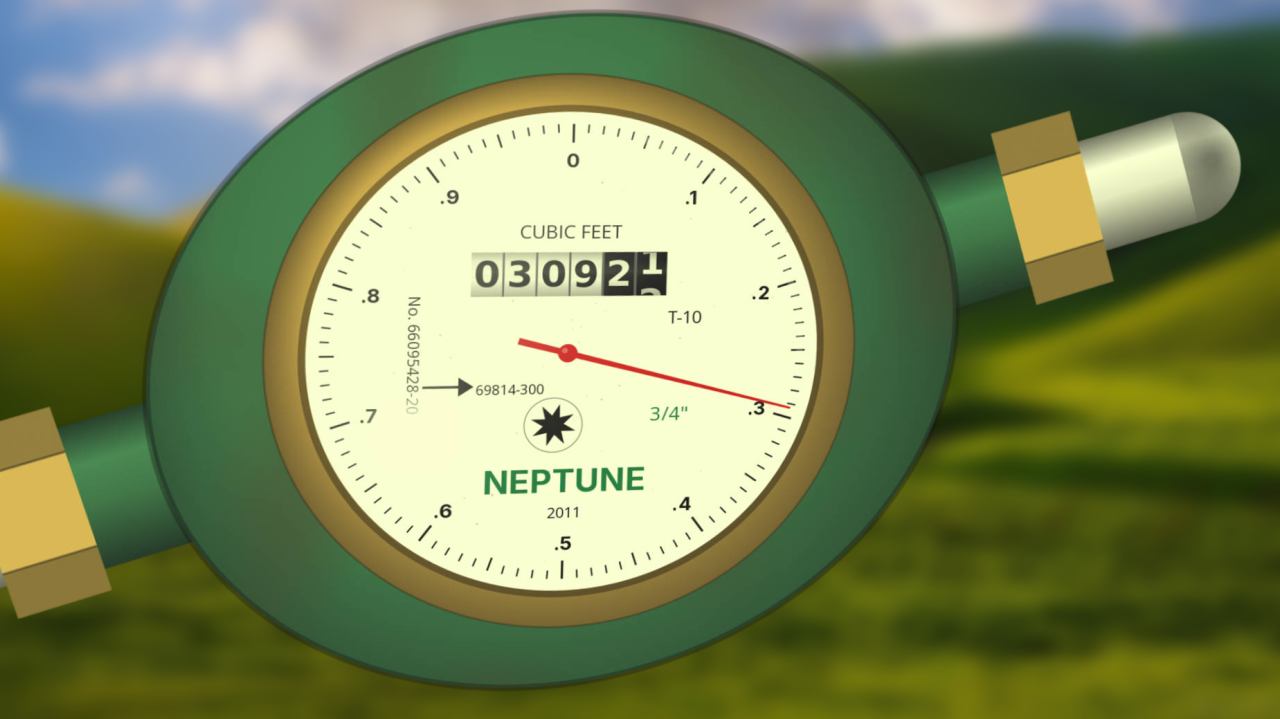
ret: 30921.29,ft³
